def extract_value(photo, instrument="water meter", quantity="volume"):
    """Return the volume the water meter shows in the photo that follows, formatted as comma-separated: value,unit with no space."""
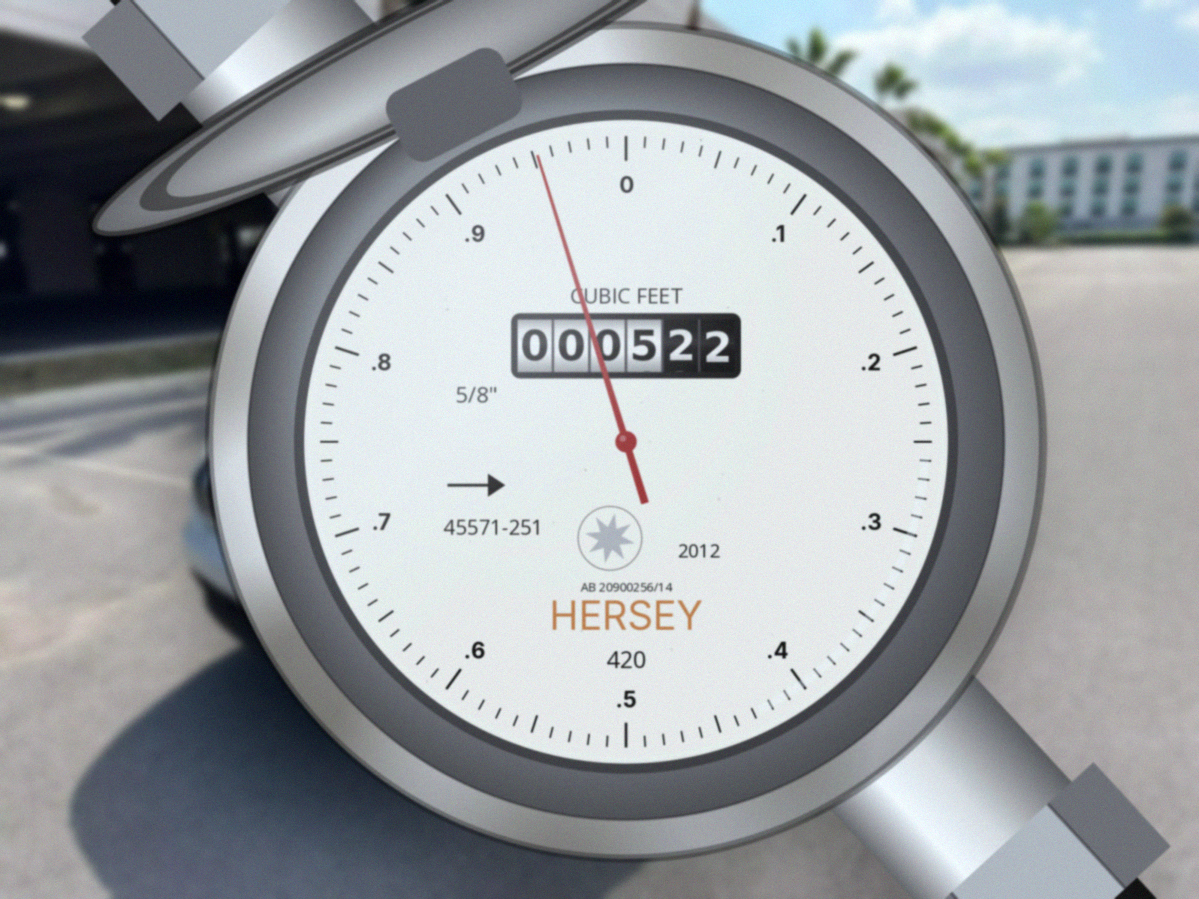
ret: 521.95,ft³
